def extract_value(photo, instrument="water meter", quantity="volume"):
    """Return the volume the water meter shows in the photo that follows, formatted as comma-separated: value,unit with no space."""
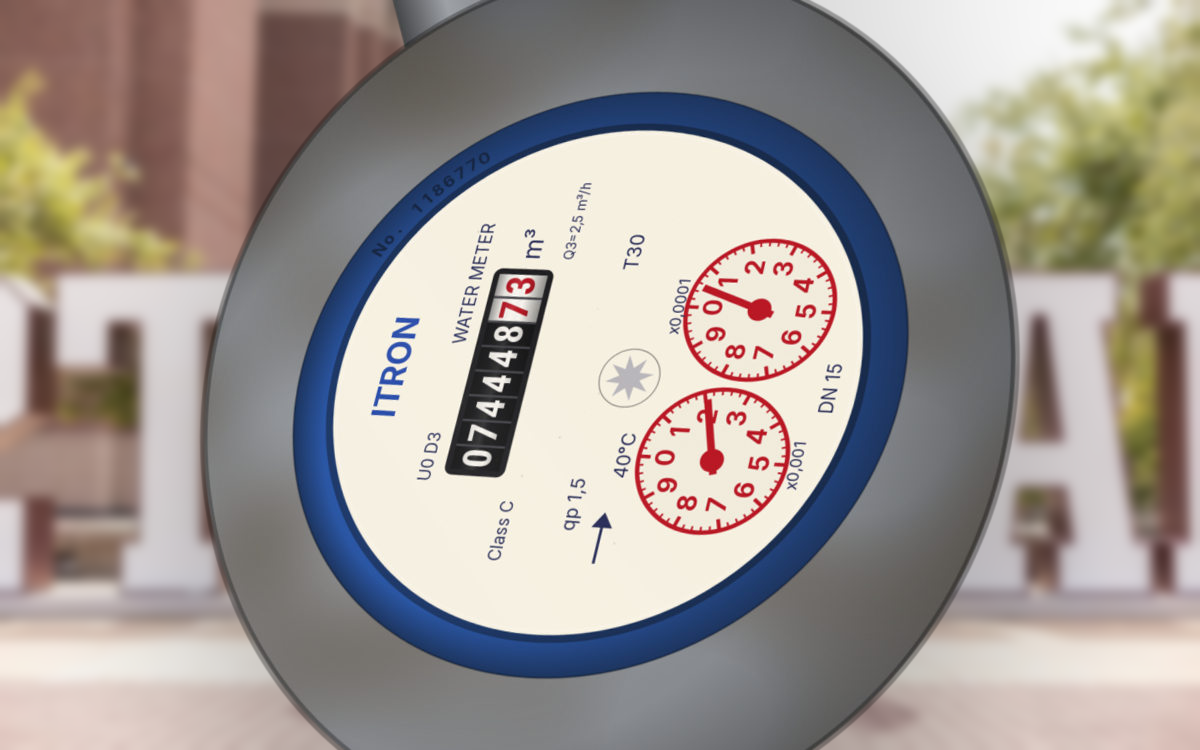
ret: 74448.7320,m³
